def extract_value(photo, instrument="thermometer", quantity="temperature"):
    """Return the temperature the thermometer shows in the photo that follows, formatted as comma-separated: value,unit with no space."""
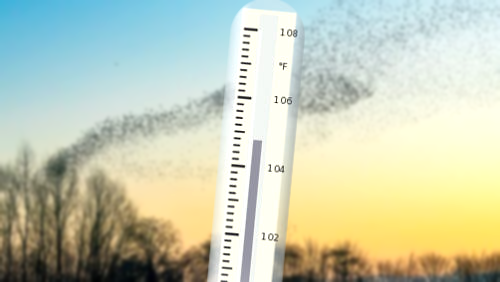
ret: 104.8,°F
